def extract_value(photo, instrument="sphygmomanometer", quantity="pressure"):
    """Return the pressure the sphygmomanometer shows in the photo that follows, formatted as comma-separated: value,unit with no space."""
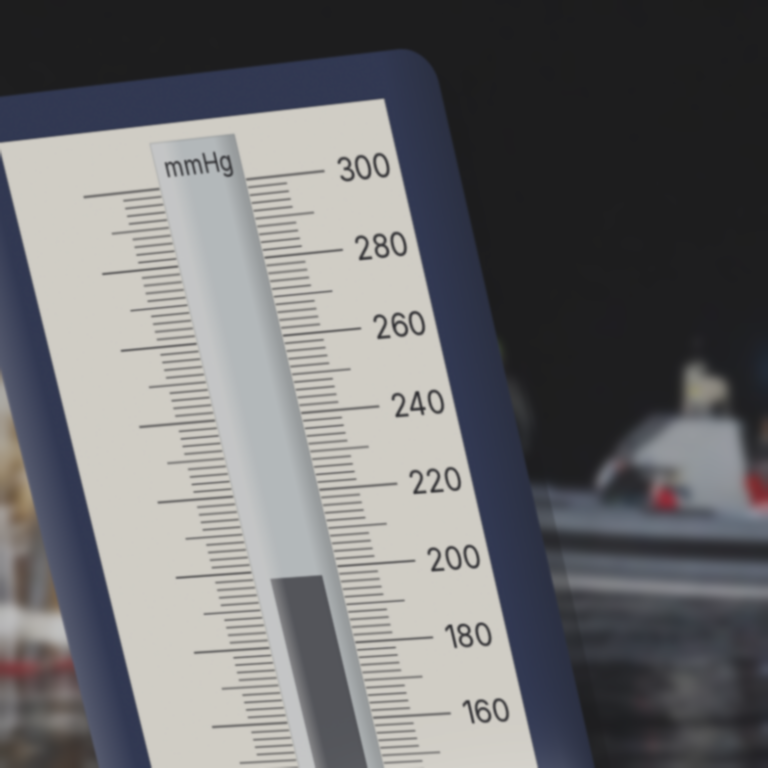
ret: 198,mmHg
